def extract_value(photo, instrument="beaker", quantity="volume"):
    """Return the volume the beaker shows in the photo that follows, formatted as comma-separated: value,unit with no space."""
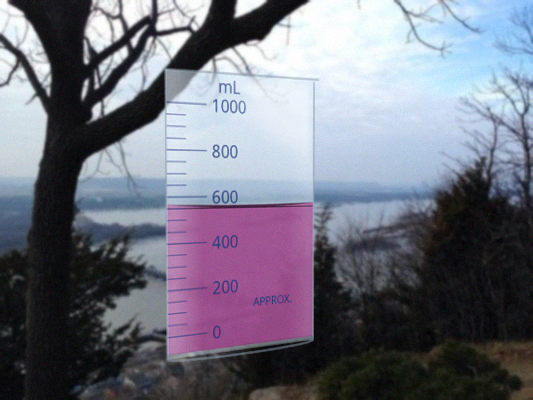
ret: 550,mL
